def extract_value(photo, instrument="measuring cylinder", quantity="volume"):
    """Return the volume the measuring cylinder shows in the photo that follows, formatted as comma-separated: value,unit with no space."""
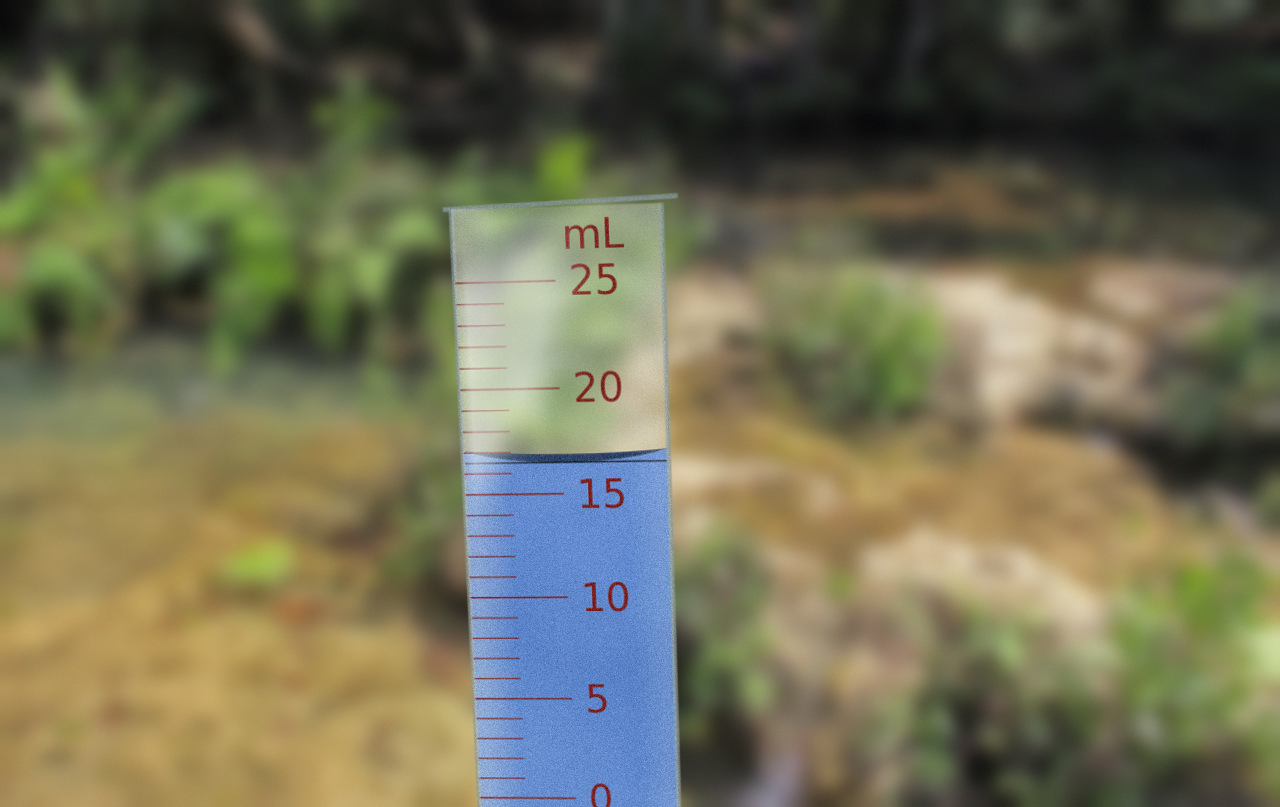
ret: 16.5,mL
